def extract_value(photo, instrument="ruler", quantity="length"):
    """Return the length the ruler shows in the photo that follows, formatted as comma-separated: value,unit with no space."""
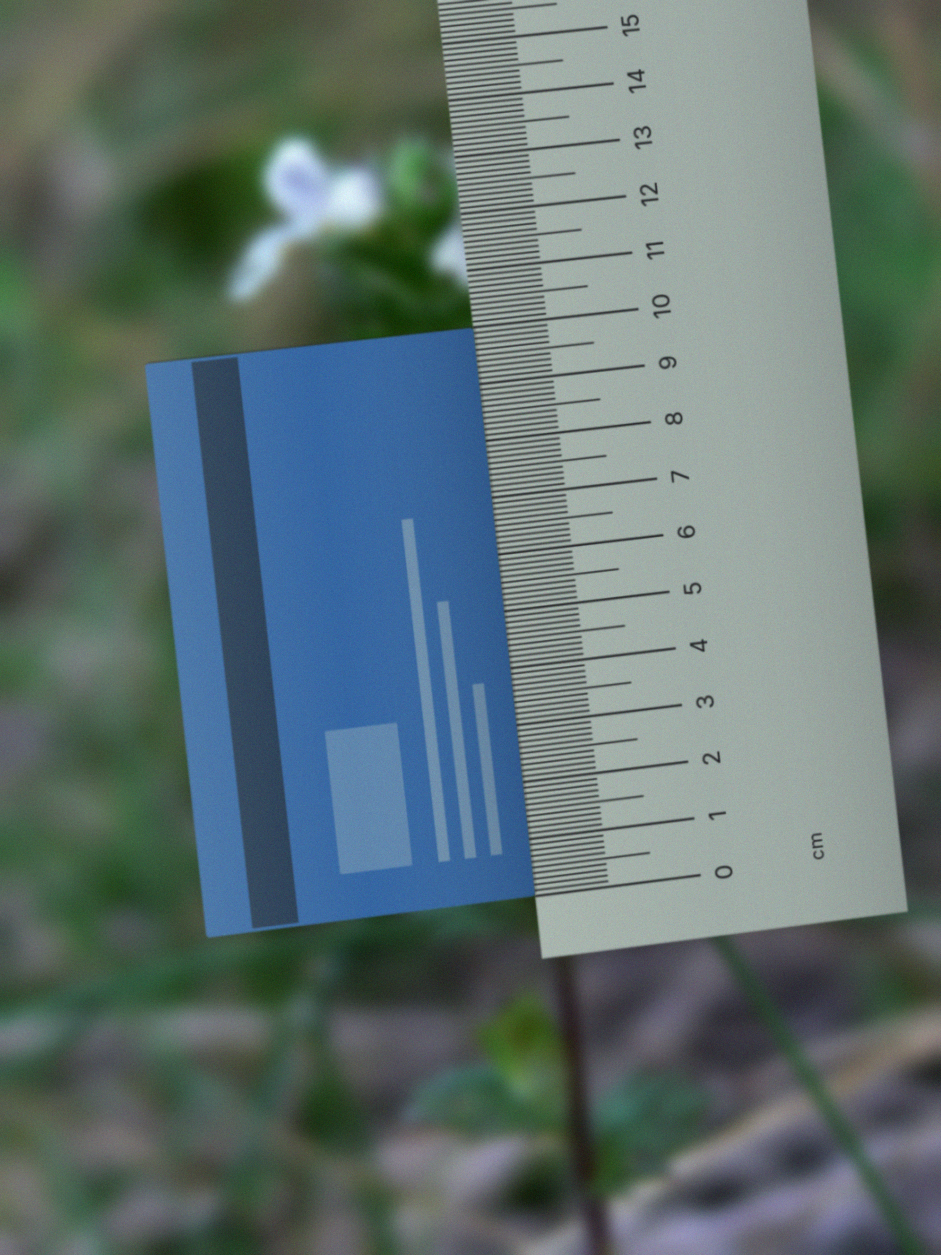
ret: 10,cm
